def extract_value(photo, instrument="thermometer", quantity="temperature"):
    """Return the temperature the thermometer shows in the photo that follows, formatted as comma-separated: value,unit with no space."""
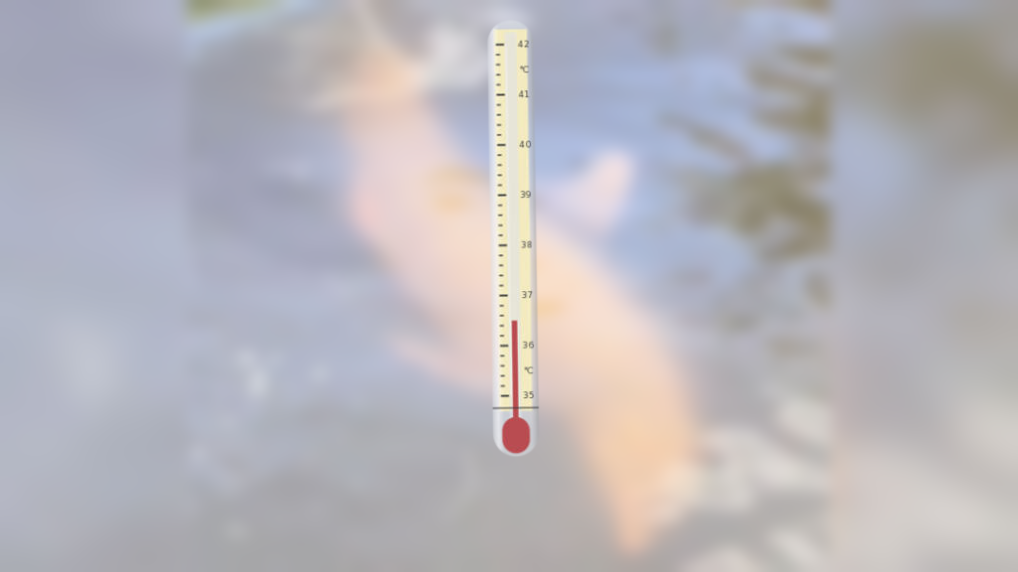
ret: 36.5,°C
